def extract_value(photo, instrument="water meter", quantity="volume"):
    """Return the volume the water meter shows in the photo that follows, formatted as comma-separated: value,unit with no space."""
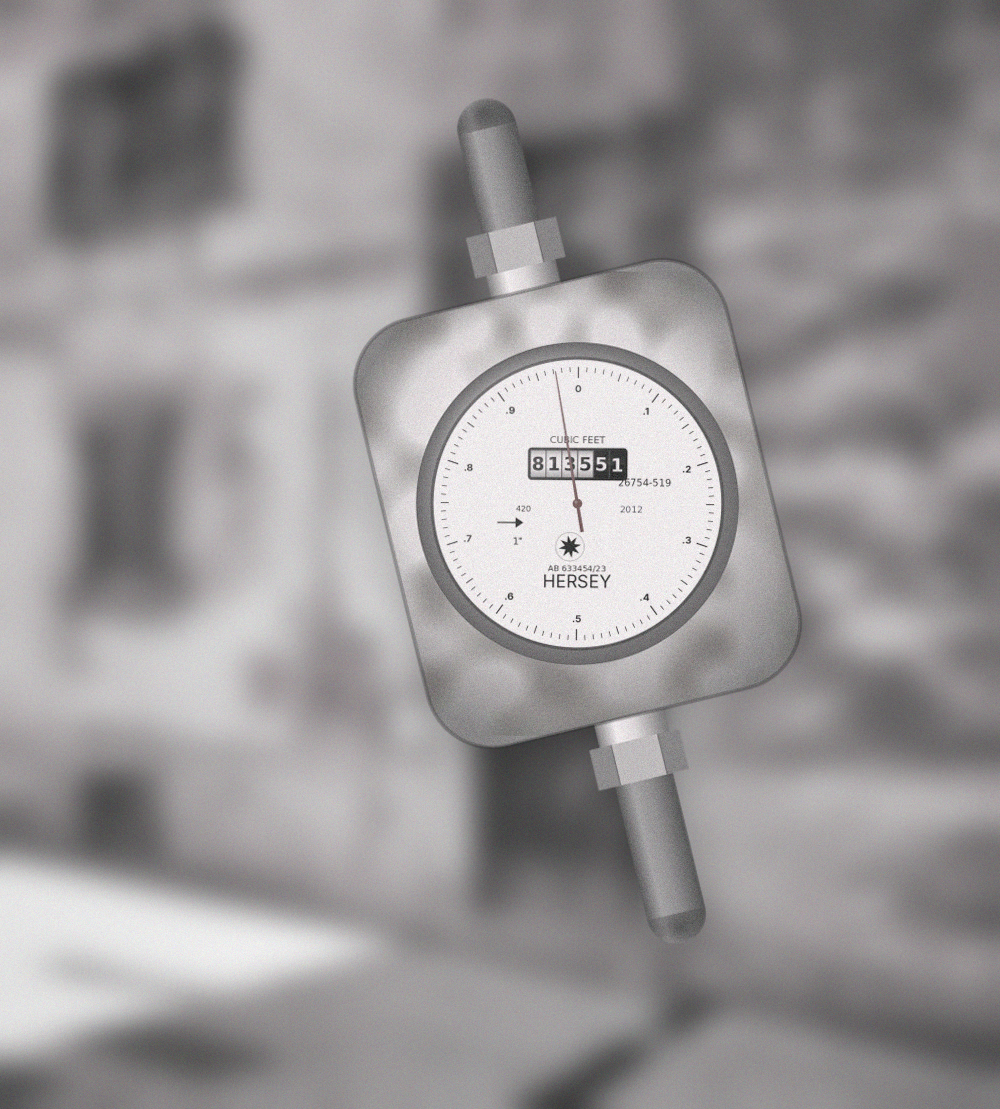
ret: 813550.97,ft³
